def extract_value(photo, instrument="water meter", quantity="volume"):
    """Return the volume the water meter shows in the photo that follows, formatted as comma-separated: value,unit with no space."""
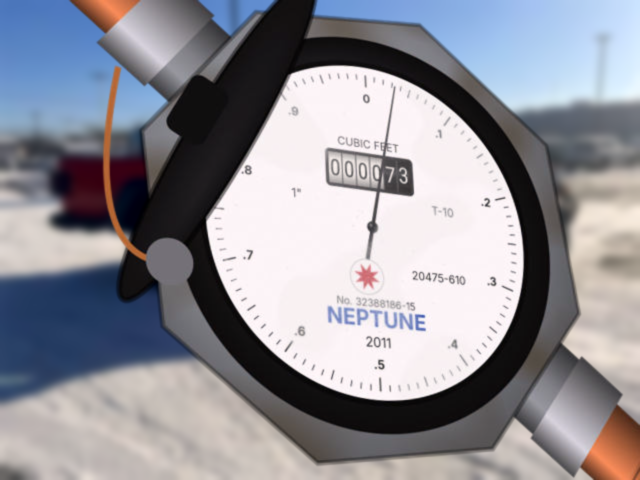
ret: 73.03,ft³
